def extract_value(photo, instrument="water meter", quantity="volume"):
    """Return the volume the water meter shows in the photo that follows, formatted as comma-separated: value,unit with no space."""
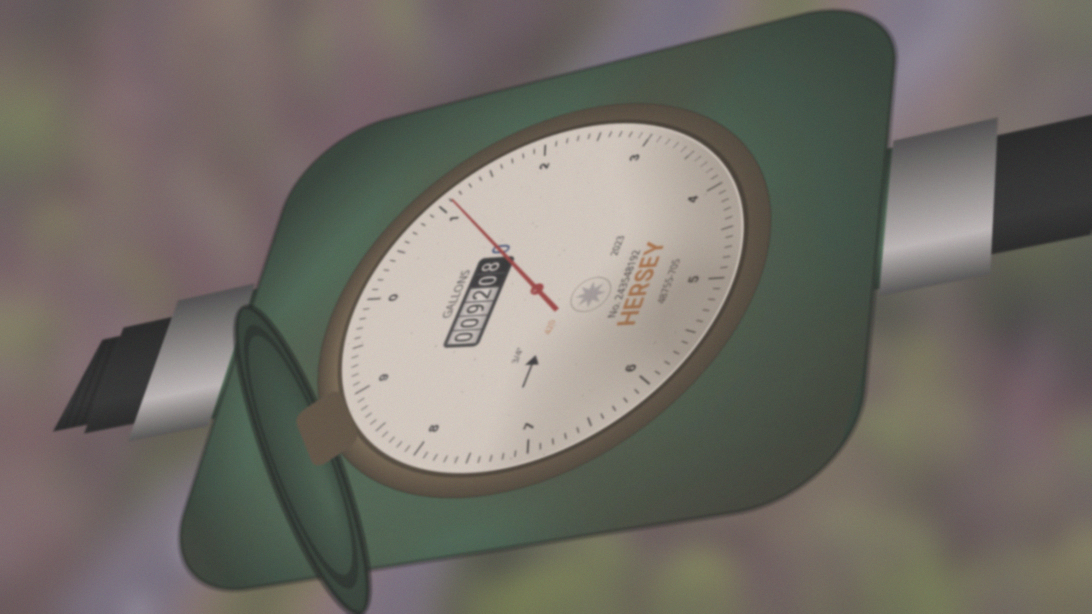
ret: 92081.1,gal
